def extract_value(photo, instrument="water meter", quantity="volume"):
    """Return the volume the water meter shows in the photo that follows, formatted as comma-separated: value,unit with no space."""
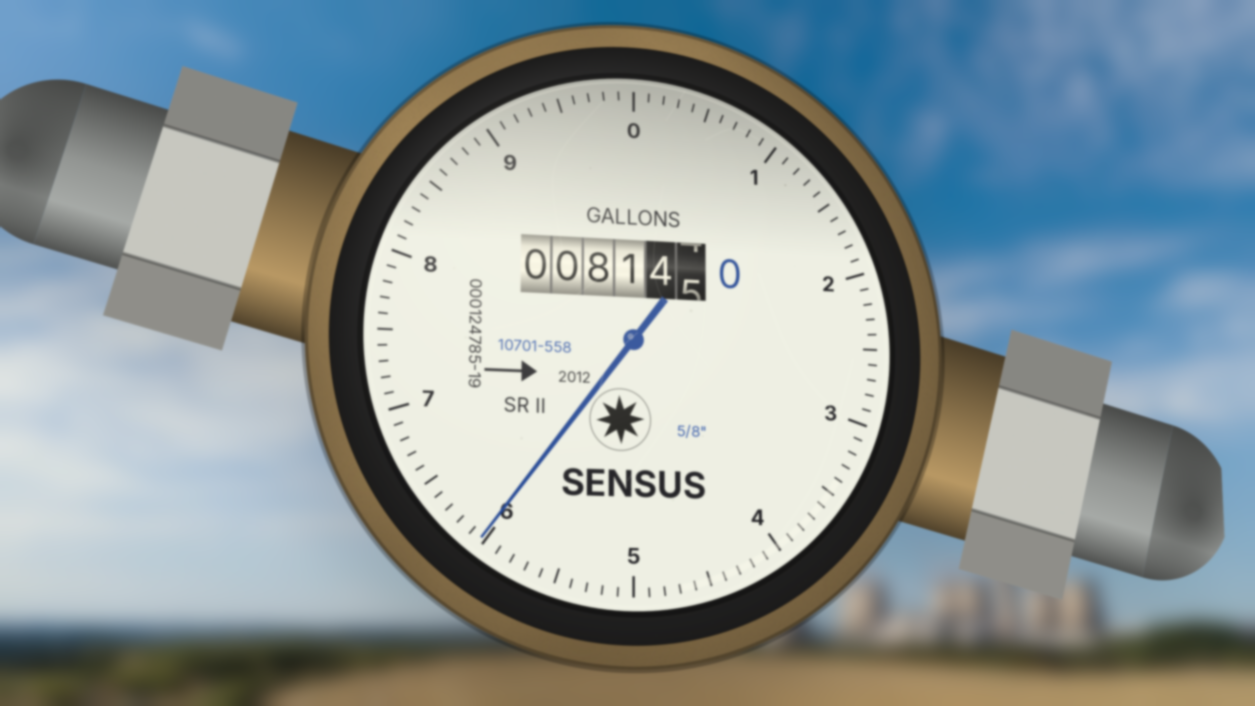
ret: 81446.0,gal
